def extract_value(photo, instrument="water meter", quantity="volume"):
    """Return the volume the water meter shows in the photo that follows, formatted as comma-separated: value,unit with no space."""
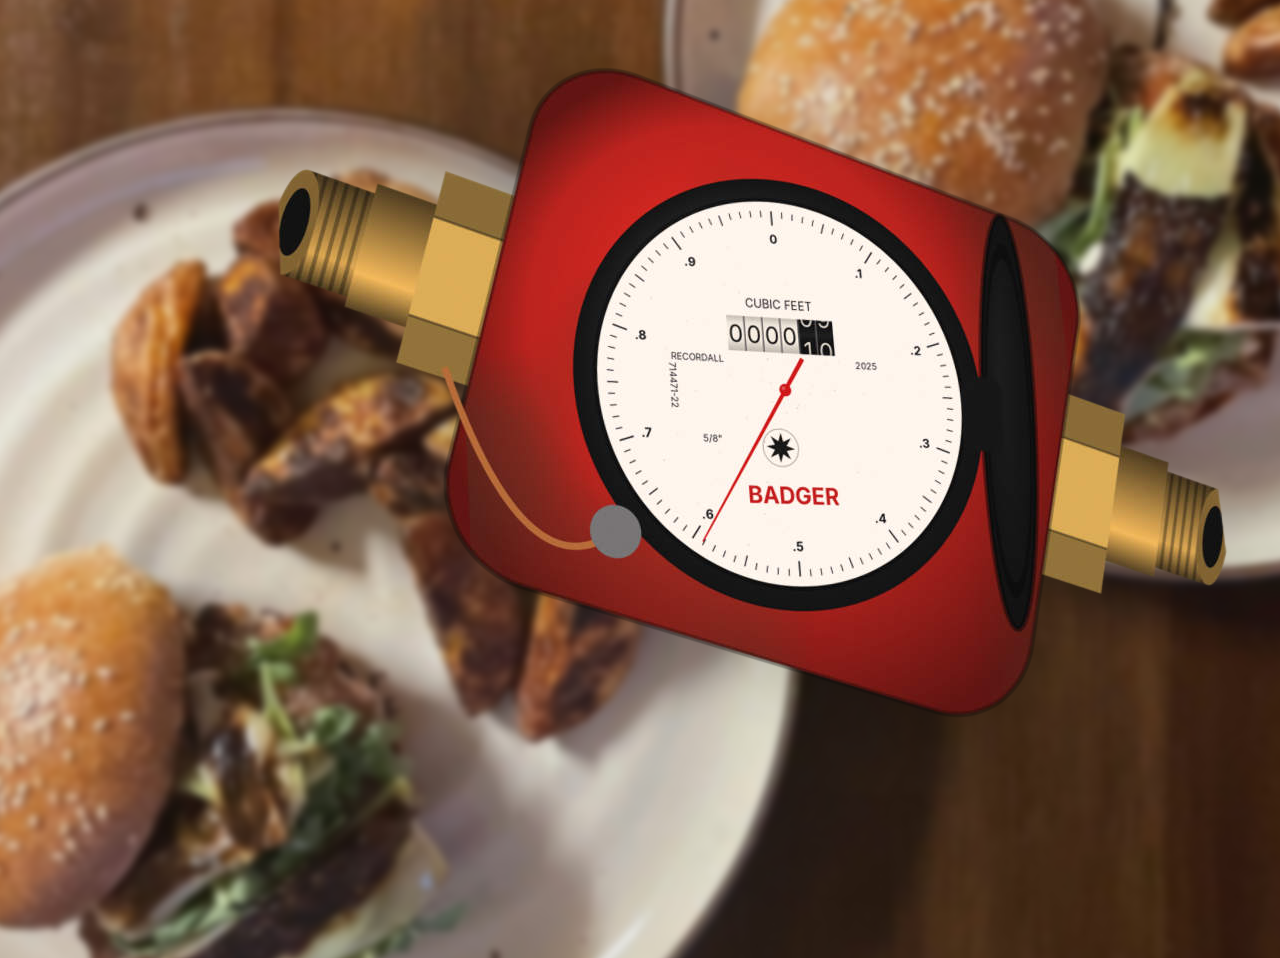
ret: 9.59,ft³
